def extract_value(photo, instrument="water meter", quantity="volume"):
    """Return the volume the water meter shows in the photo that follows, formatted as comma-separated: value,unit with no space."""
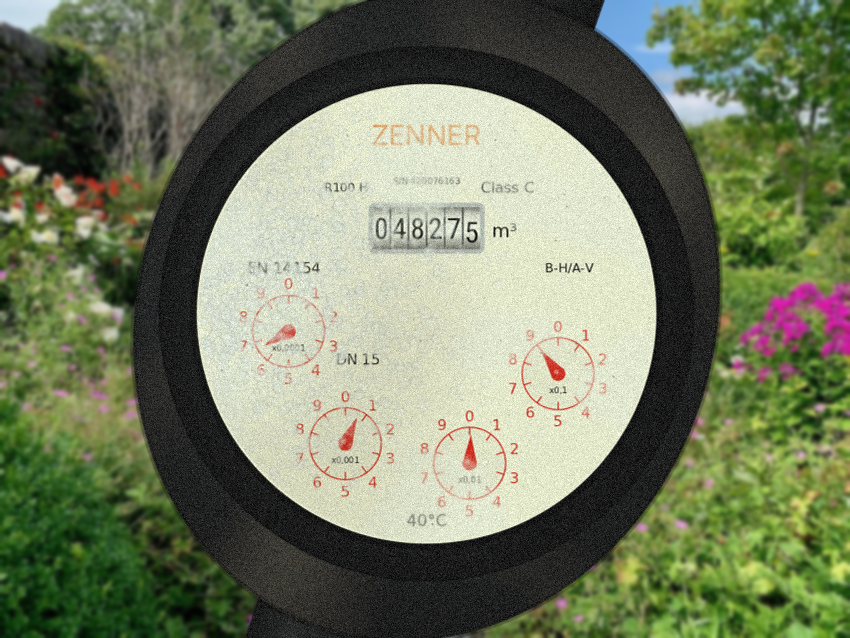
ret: 48274.9006,m³
